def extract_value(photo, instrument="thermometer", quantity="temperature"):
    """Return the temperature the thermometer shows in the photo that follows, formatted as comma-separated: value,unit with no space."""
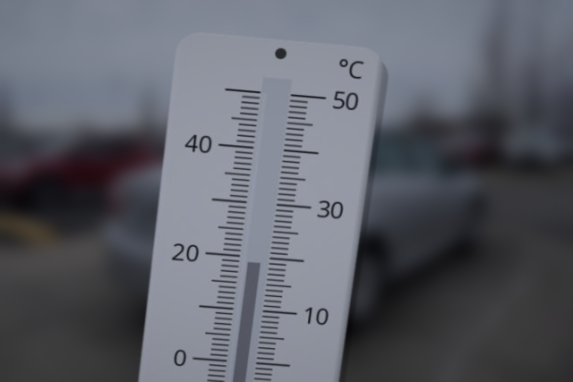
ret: 19,°C
